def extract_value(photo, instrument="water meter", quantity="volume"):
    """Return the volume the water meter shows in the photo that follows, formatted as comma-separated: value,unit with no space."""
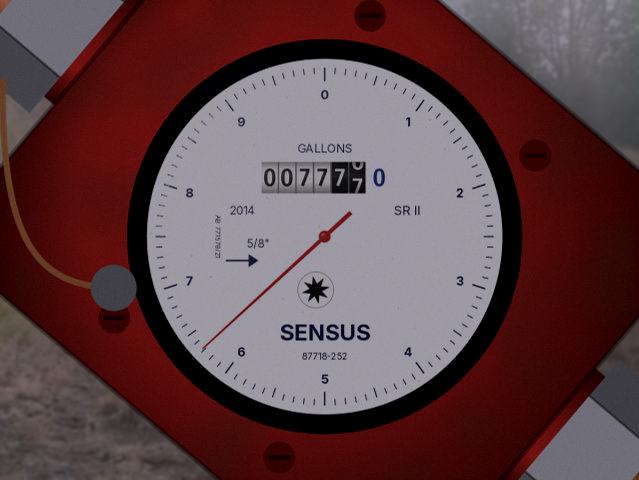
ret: 77766.3,gal
